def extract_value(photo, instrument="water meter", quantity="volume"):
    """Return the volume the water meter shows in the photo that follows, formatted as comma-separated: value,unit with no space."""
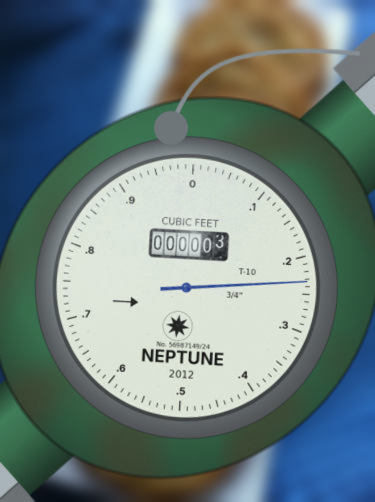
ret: 3.23,ft³
